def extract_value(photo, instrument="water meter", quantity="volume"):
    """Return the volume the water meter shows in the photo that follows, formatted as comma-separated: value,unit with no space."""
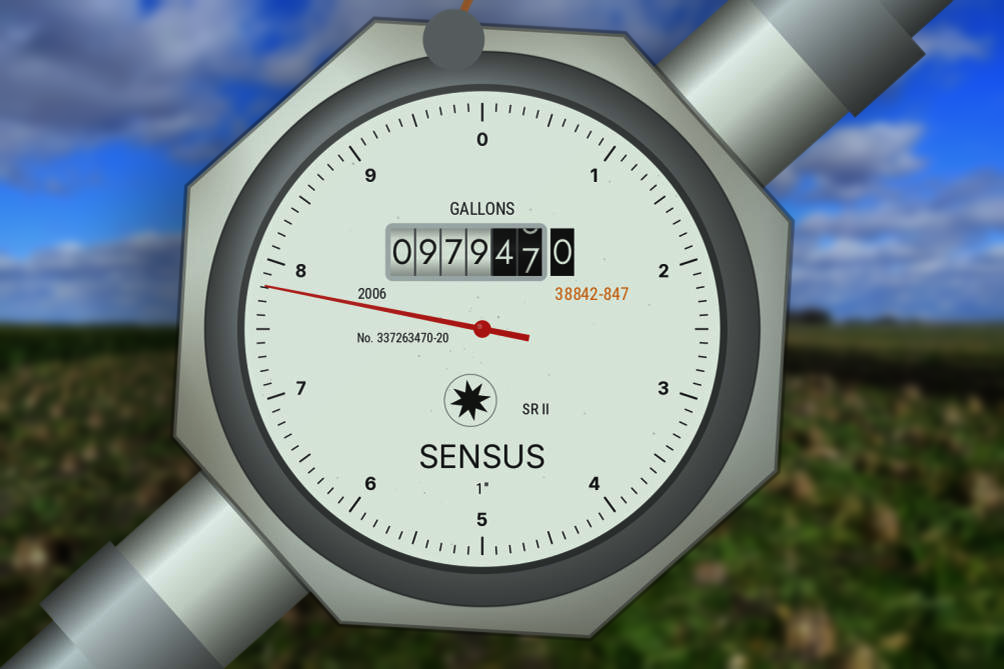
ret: 979467.8,gal
